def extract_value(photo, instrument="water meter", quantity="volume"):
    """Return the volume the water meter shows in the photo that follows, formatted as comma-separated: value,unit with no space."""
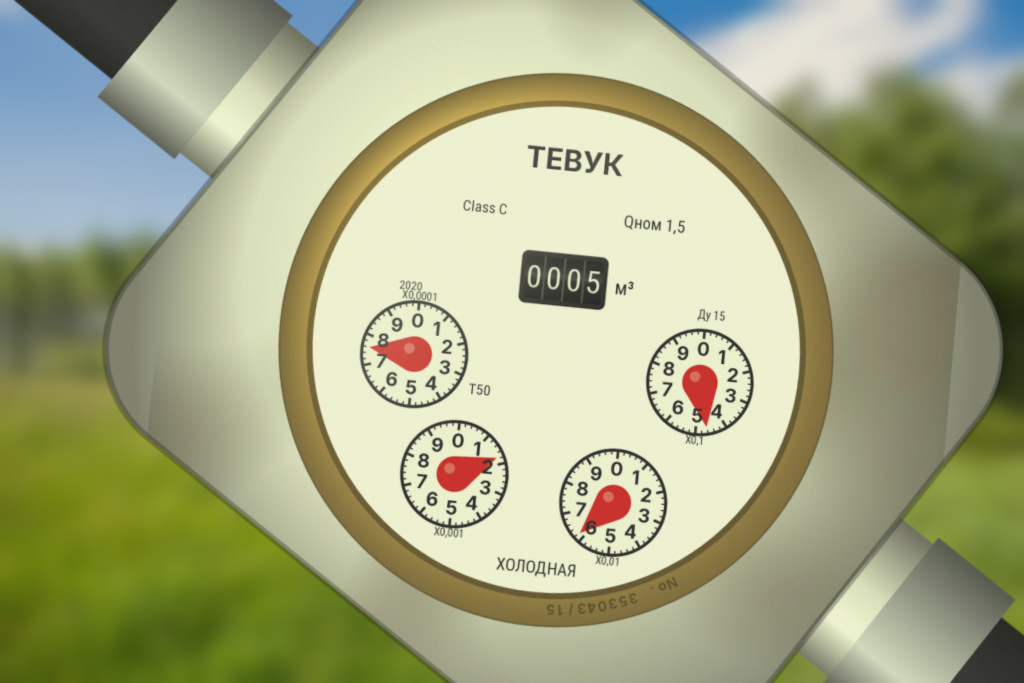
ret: 5.4617,m³
